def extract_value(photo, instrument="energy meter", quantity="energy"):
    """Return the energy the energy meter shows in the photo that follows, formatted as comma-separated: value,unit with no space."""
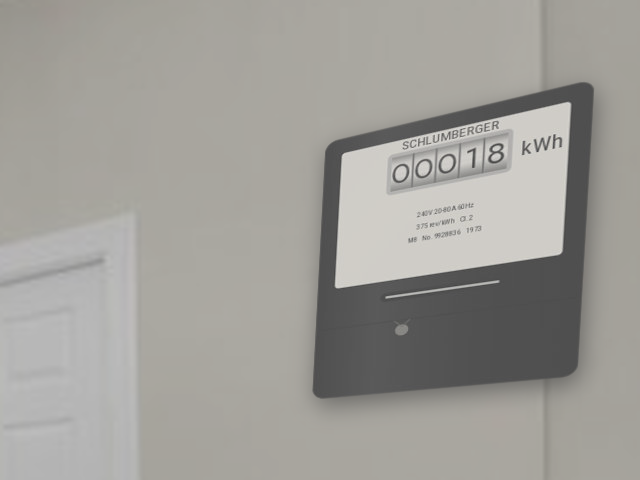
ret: 18,kWh
